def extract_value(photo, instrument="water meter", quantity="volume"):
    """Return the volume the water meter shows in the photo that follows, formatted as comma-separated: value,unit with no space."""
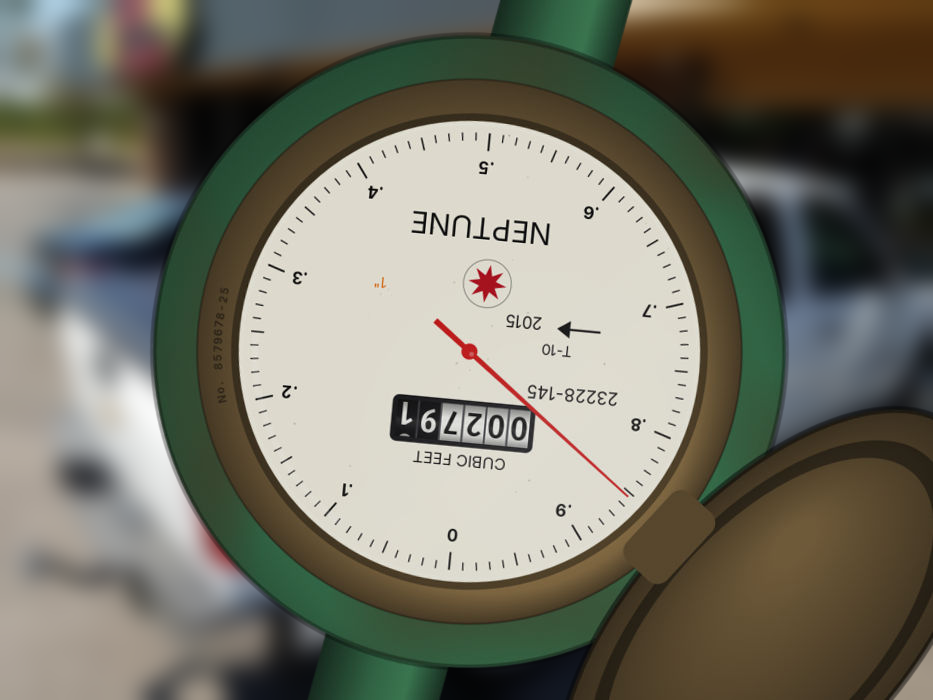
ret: 2790.85,ft³
